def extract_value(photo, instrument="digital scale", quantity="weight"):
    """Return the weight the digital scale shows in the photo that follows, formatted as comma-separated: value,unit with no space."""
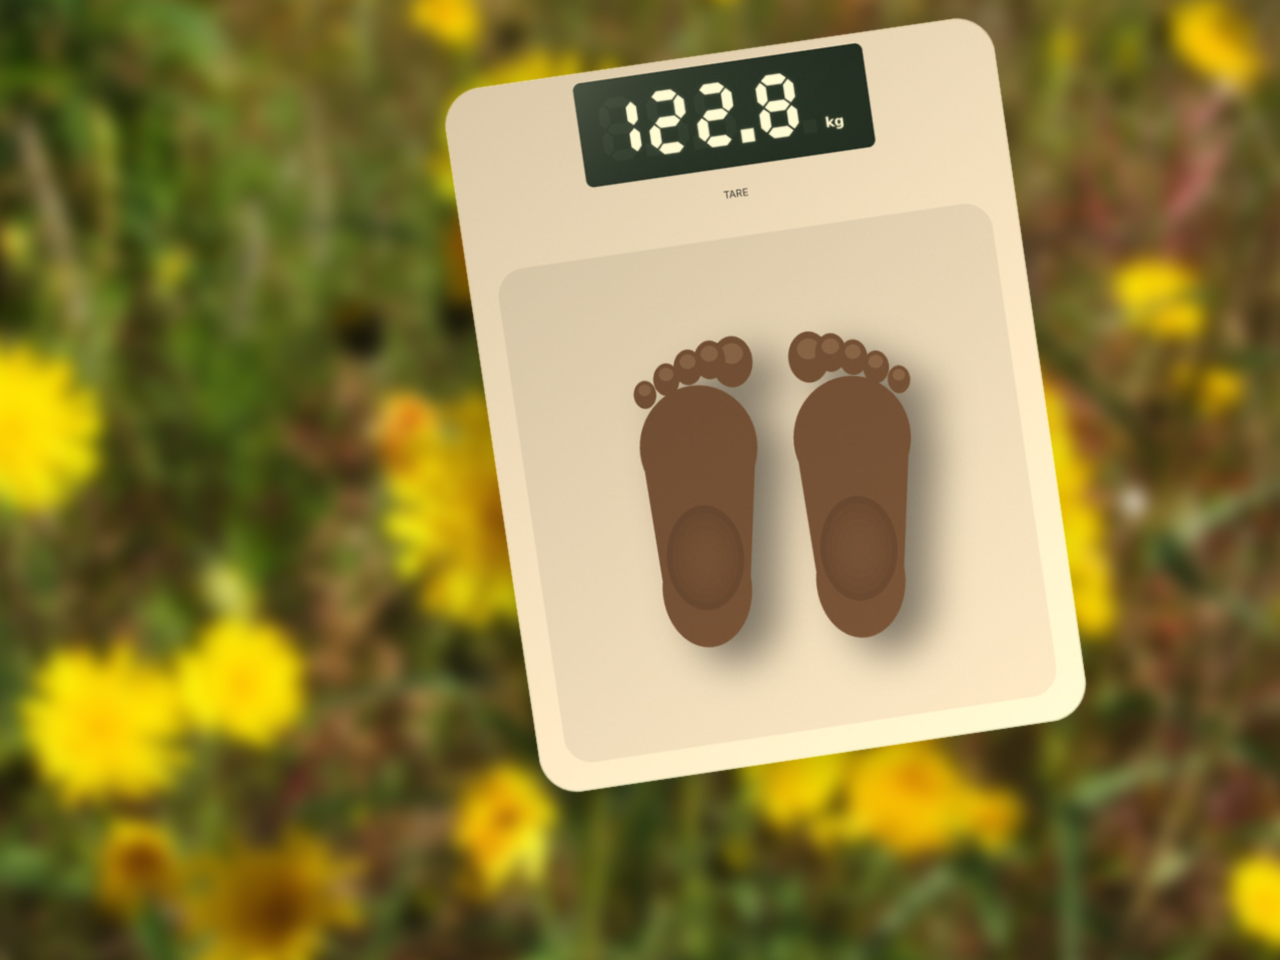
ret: 122.8,kg
